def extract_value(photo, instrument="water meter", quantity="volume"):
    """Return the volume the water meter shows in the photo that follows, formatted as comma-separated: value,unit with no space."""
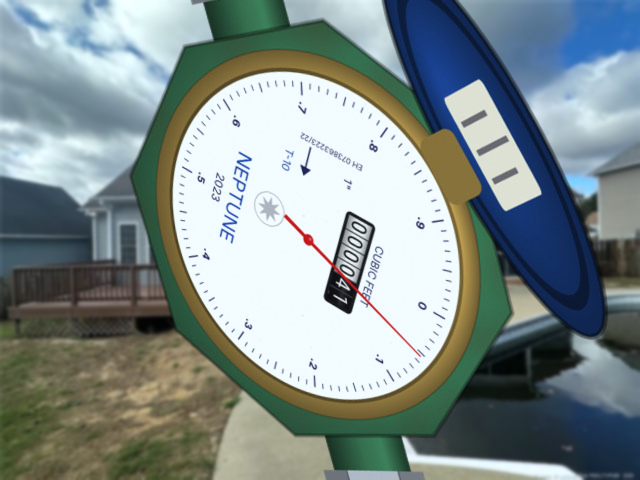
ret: 41.05,ft³
